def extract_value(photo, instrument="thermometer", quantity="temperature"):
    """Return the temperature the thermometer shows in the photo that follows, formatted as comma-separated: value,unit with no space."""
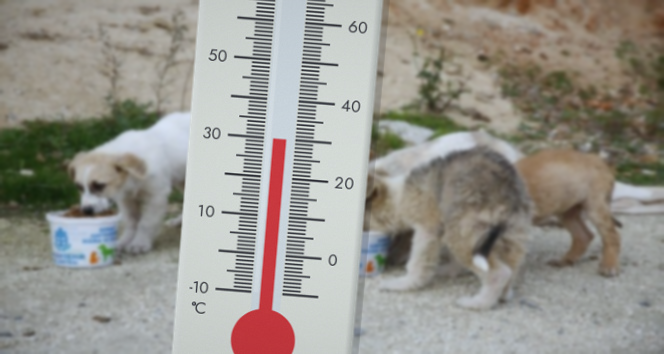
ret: 30,°C
